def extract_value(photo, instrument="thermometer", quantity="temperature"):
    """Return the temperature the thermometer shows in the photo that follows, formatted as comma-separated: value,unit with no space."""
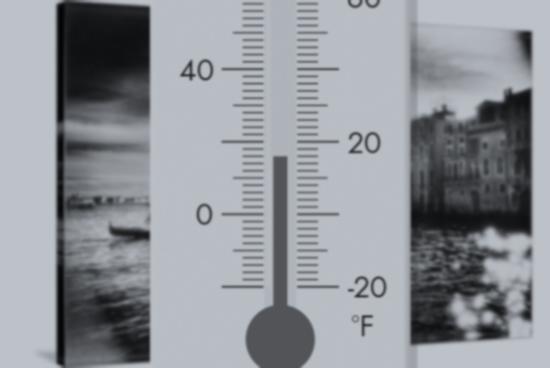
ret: 16,°F
